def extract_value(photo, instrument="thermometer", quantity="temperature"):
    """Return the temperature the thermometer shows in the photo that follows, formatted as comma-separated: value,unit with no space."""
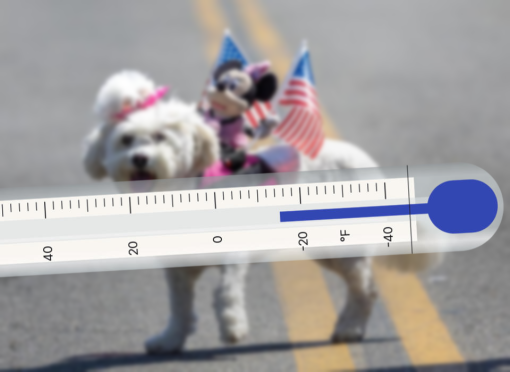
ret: -15,°F
